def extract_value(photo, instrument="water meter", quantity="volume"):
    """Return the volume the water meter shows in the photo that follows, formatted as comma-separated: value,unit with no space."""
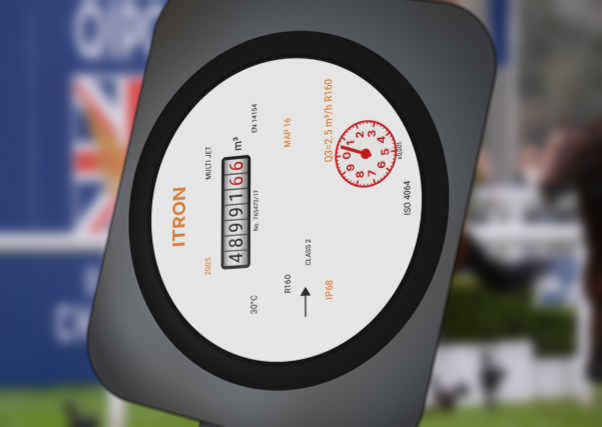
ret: 48991.660,m³
